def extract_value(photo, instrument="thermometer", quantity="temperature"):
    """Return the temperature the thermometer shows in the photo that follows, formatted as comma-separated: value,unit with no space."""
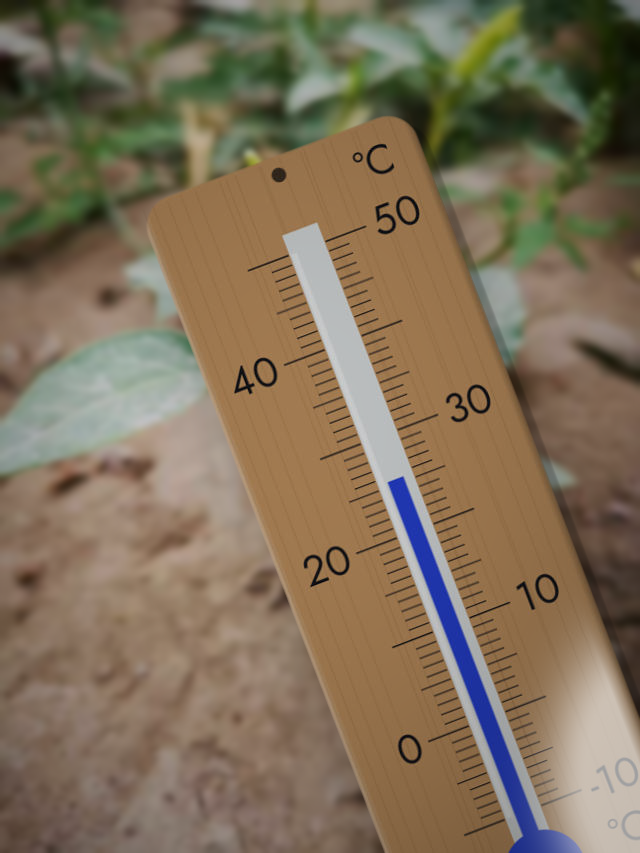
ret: 25.5,°C
